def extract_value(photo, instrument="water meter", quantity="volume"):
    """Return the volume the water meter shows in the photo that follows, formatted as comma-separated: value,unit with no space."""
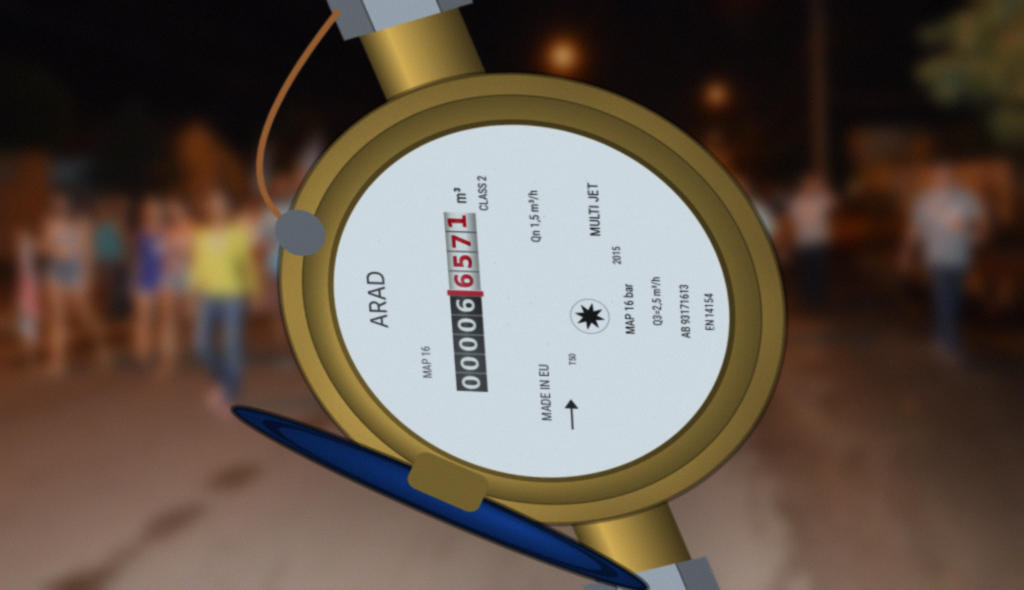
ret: 6.6571,m³
